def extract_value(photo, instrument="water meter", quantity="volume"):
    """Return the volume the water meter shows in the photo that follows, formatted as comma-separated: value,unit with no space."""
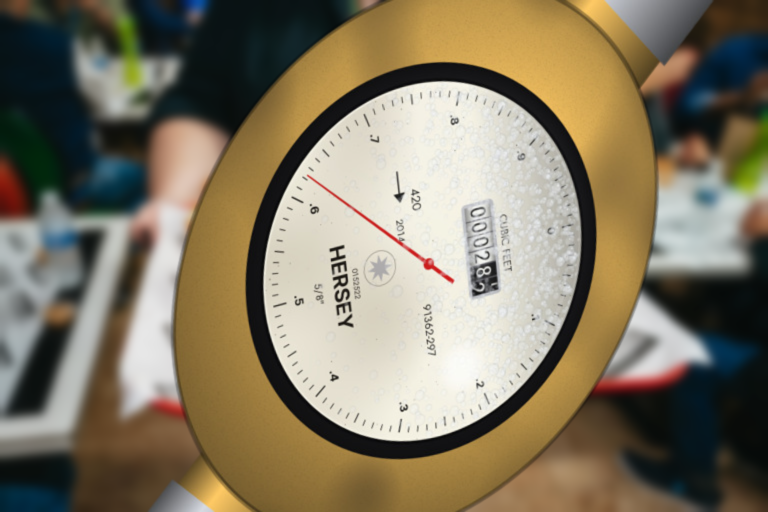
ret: 281.62,ft³
